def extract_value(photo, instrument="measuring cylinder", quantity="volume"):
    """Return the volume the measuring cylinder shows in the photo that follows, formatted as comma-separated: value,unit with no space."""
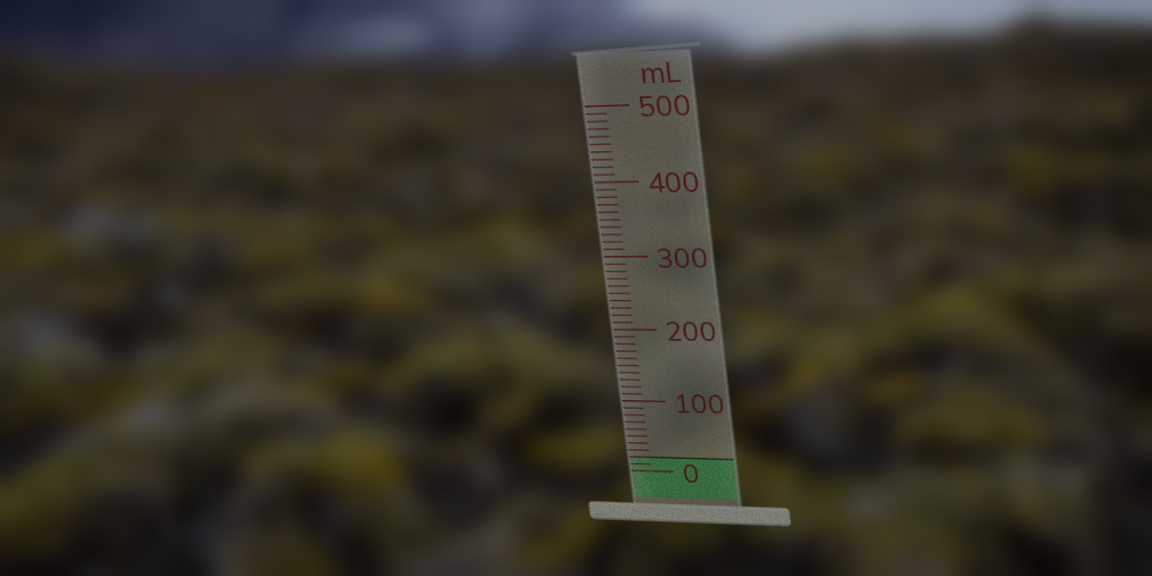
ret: 20,mL
